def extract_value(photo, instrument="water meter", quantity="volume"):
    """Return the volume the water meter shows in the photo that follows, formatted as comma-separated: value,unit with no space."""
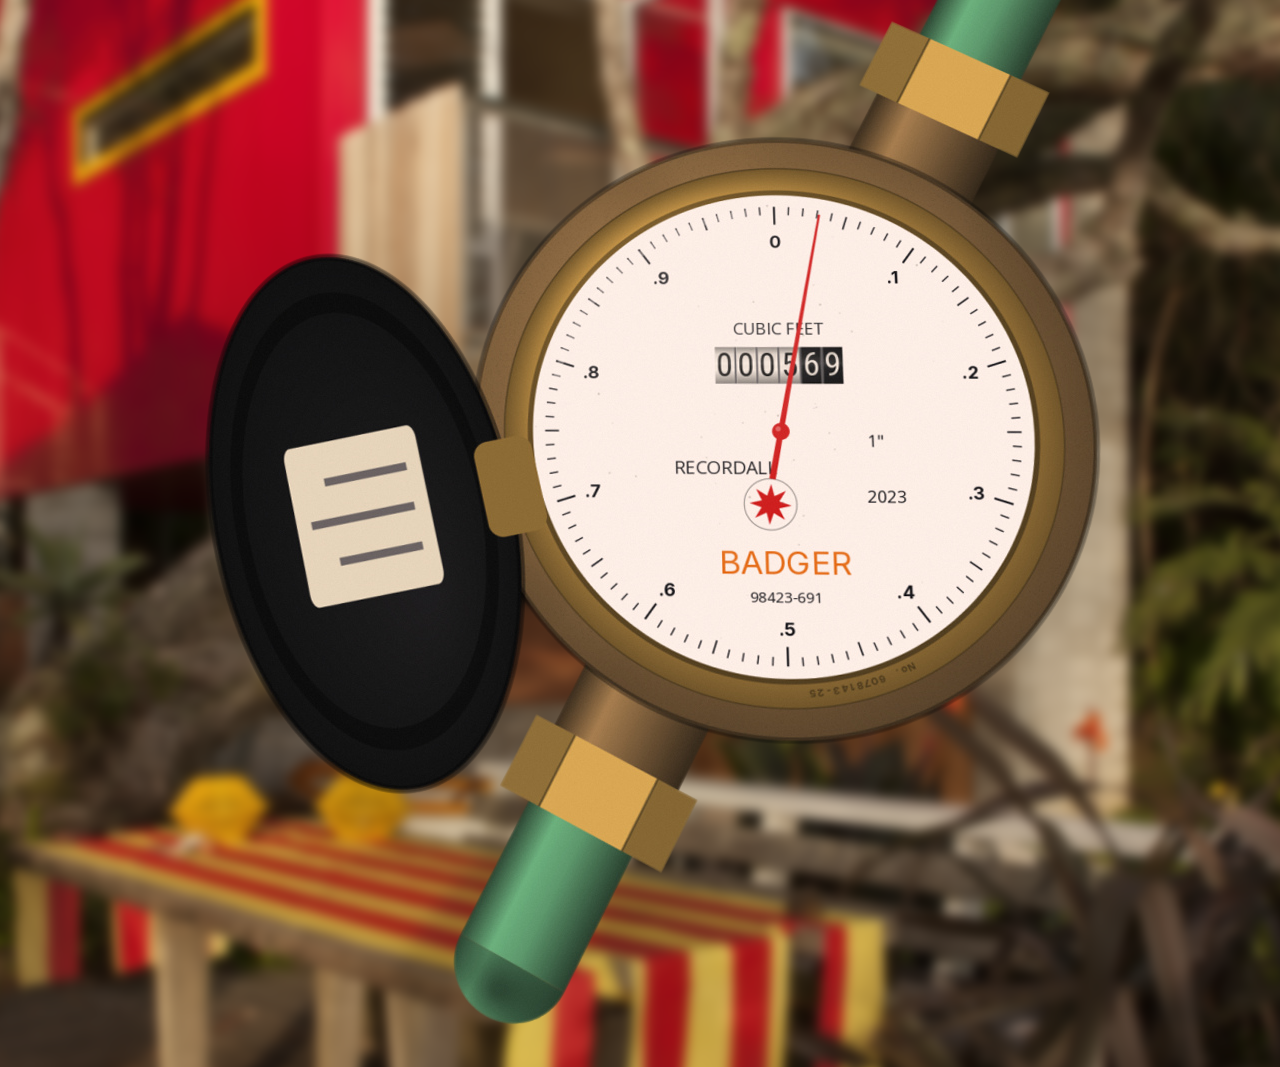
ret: 569.03,ft³
